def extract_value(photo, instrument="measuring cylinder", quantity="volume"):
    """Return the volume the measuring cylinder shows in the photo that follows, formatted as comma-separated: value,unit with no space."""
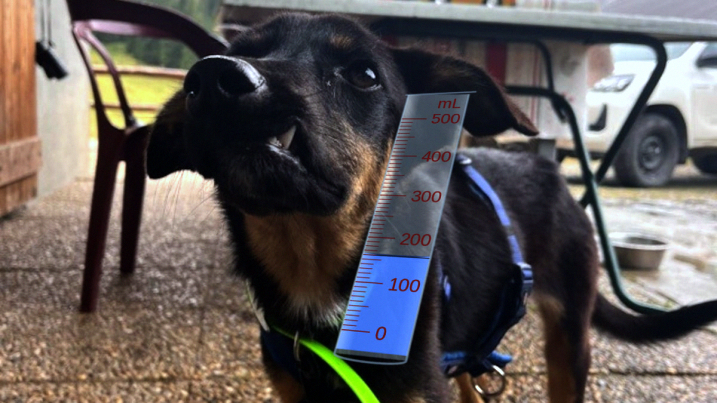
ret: 160,mL
